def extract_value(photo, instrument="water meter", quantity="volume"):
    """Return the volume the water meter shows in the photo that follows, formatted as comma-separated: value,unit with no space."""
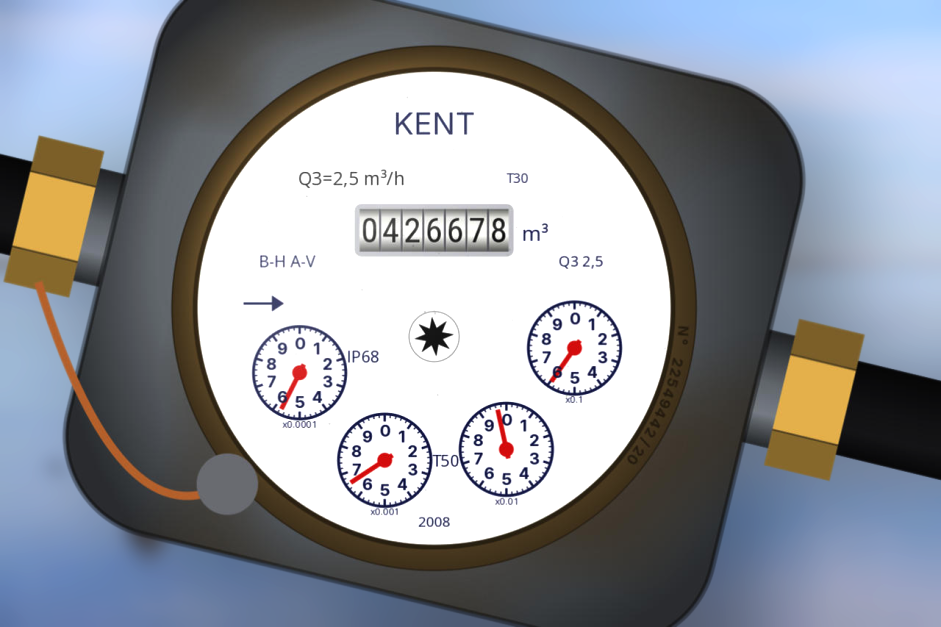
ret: 426678.5965,m³
